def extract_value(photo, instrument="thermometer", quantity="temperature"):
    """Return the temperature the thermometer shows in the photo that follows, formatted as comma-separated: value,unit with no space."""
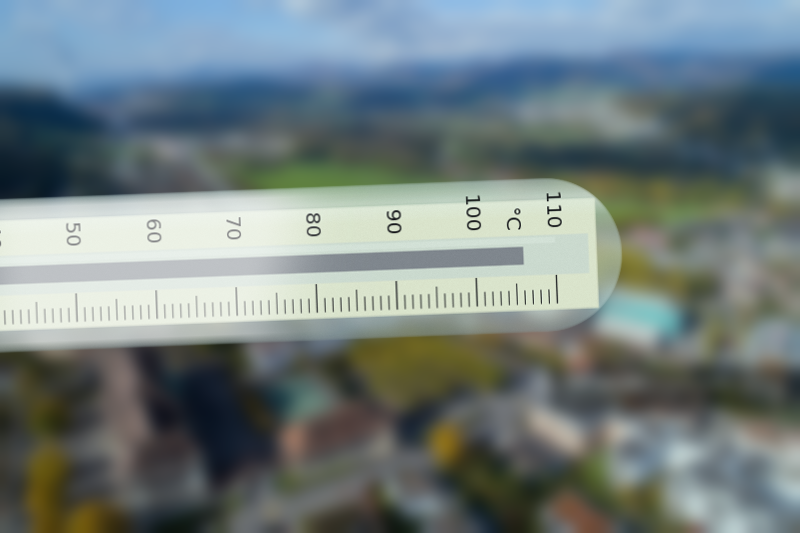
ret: 106,°C
